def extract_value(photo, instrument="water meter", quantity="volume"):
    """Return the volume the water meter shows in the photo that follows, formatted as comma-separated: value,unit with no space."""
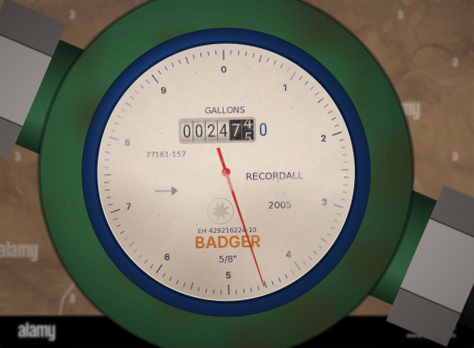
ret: 24744.5,gal
